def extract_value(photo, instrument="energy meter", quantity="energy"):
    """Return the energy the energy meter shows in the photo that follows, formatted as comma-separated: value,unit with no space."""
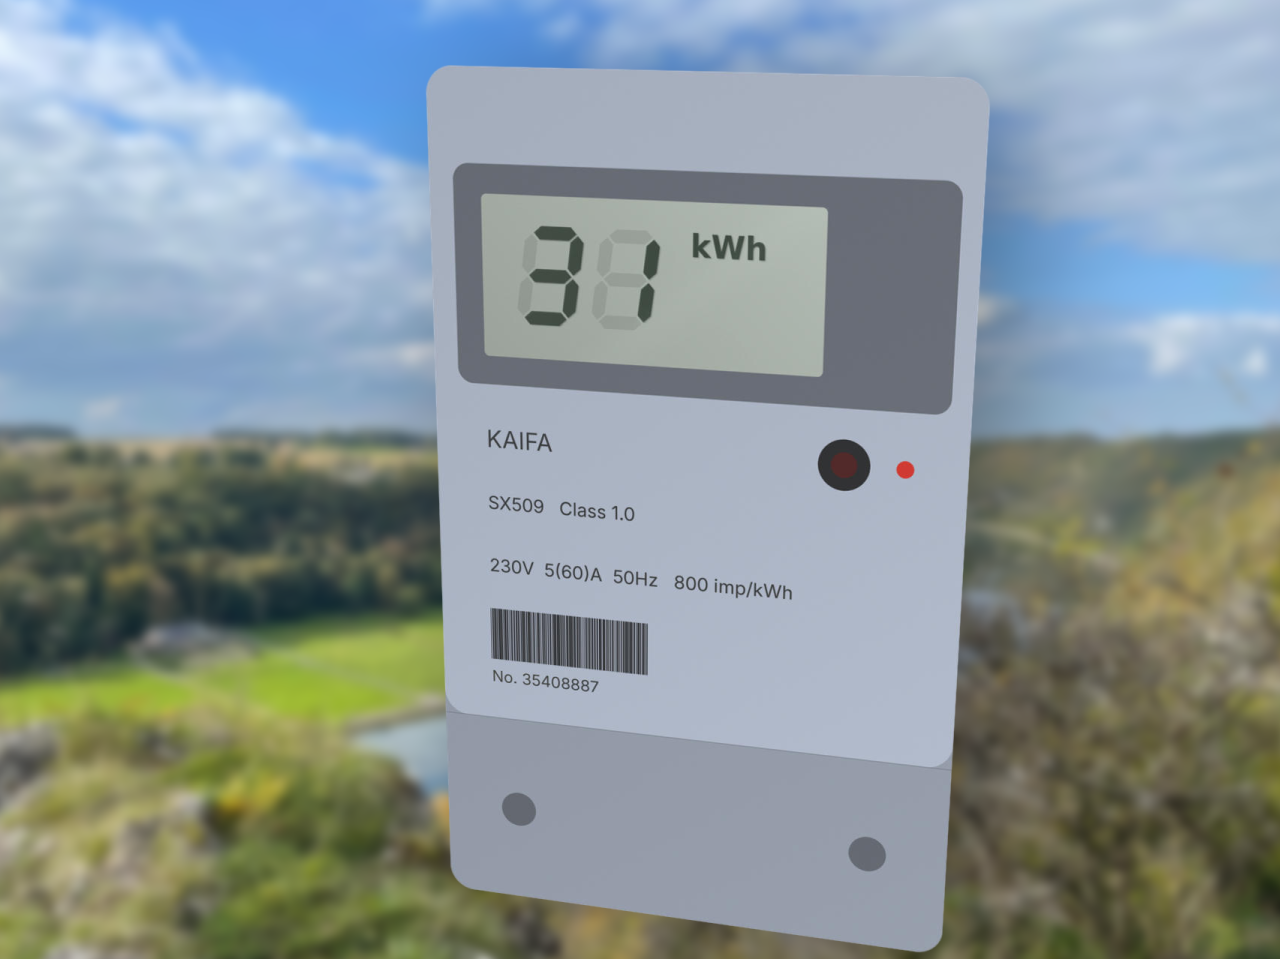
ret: 31,kWh
